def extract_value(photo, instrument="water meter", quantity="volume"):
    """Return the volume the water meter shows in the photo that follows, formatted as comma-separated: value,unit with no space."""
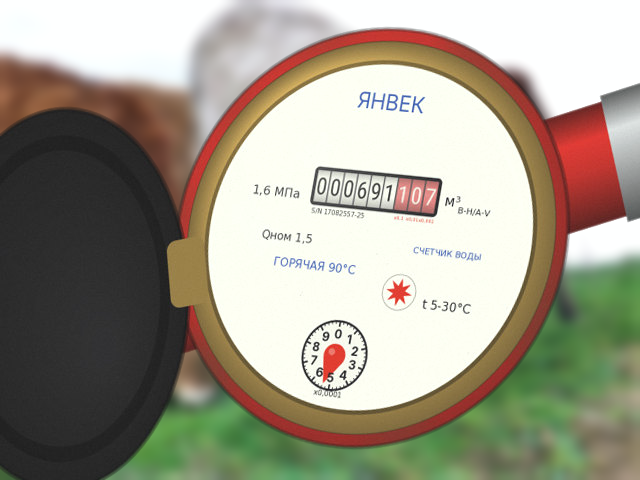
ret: 691.1075,m³
